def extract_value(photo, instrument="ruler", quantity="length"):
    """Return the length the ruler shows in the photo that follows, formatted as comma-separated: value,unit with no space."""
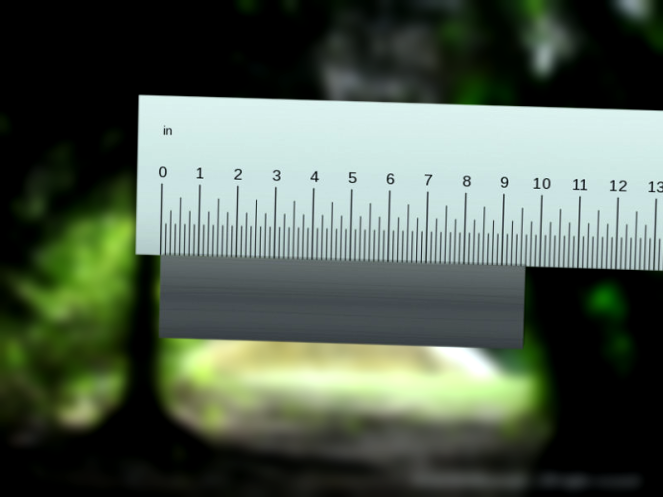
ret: 9.625,in
